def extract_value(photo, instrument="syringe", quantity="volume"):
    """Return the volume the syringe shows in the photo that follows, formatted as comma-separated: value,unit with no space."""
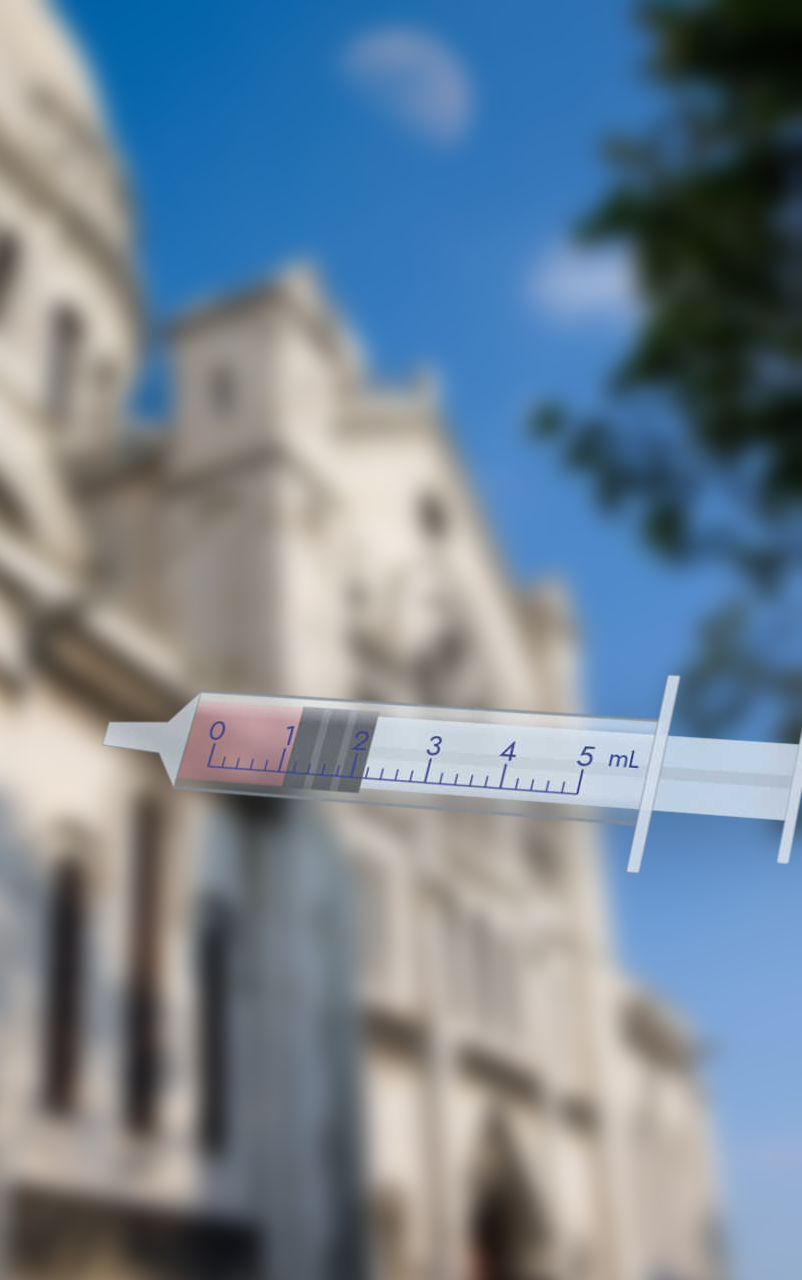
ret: 1.1,mL
